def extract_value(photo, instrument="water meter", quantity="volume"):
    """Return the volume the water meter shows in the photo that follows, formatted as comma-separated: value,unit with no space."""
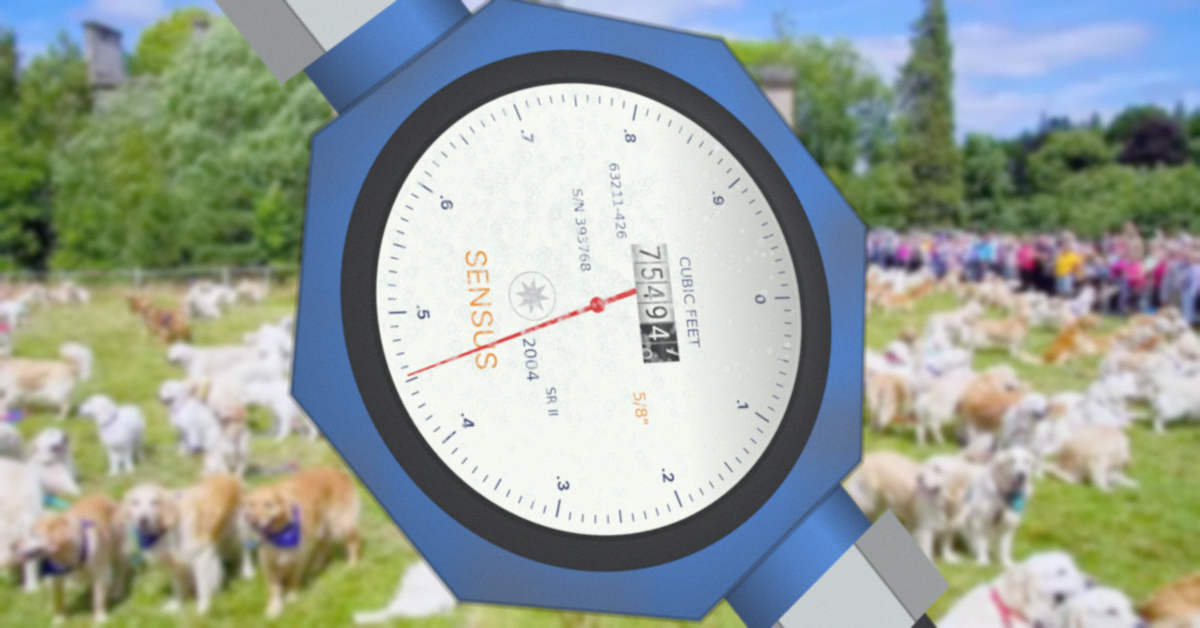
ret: 754947.45,ft³
